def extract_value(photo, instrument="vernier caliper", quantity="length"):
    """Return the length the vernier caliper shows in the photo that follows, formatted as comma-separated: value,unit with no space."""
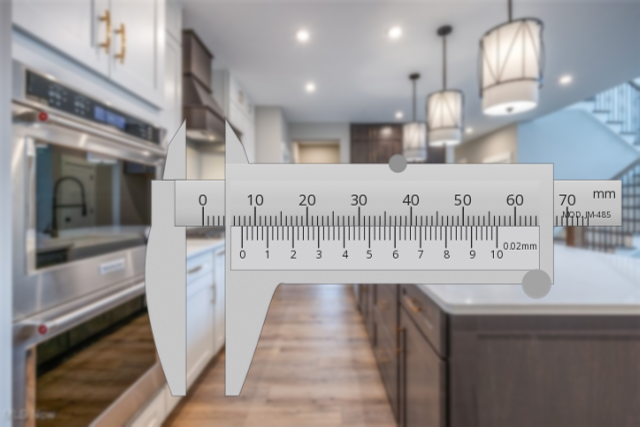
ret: 7.5,mm
